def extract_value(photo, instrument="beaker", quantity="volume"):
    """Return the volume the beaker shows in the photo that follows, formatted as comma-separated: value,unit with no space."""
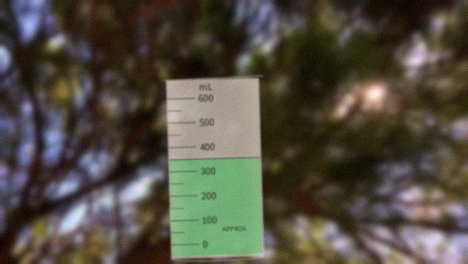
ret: 350,mL
